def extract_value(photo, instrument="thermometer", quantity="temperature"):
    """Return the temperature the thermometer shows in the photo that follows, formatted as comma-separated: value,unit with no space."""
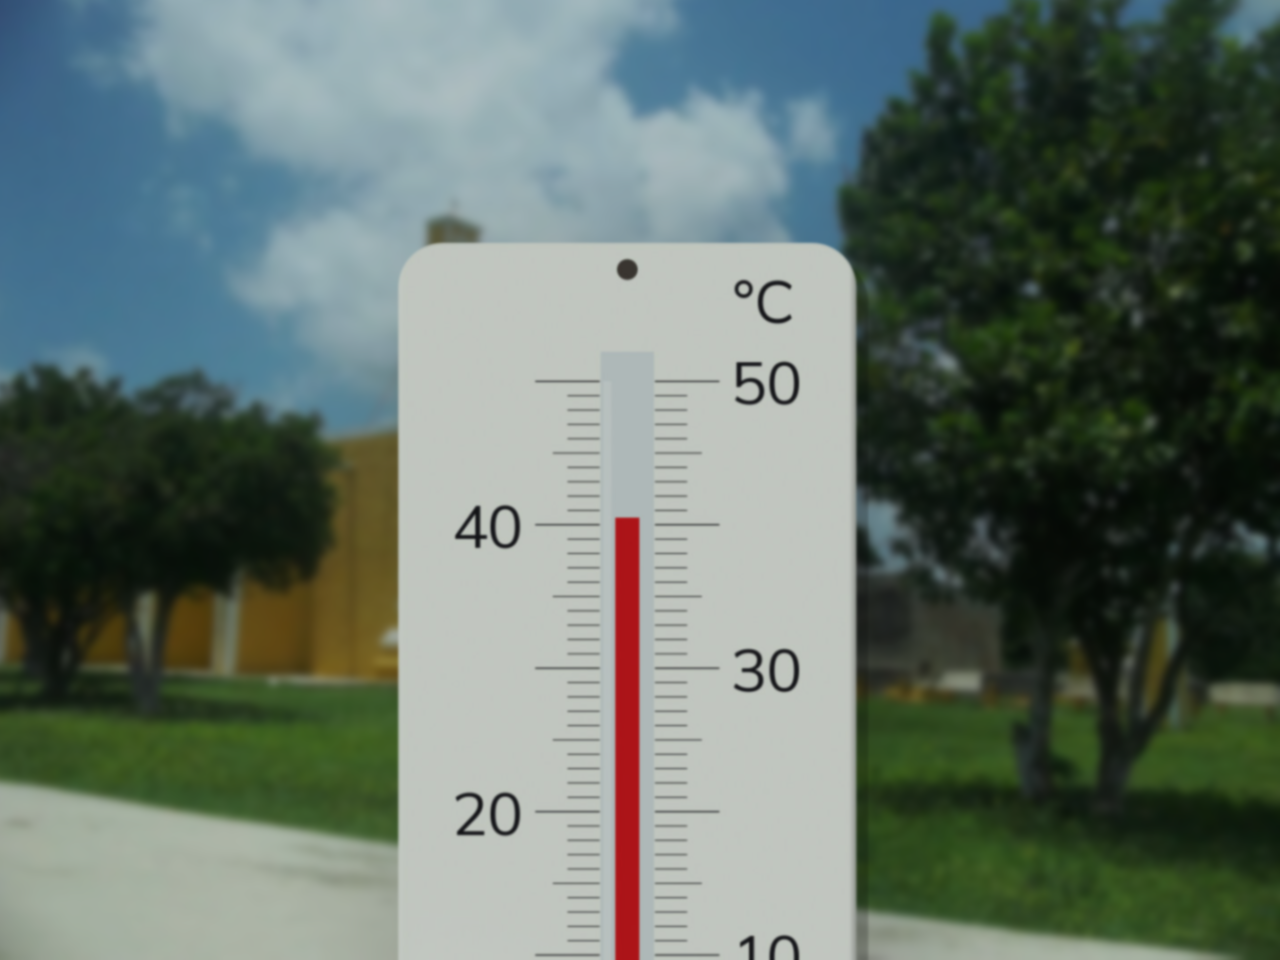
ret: 40.5,°C
